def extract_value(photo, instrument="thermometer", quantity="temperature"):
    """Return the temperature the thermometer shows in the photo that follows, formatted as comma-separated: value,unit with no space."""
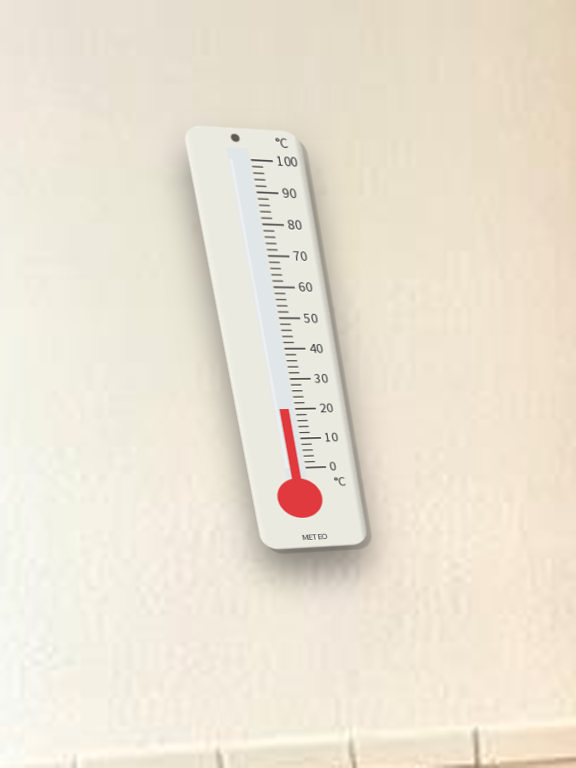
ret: 20,°C
